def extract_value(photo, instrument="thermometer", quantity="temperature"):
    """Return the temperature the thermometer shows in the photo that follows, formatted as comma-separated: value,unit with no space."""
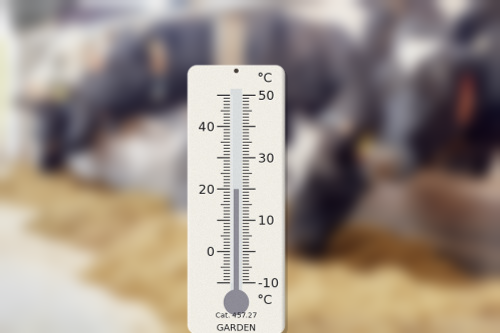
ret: 20,°C
